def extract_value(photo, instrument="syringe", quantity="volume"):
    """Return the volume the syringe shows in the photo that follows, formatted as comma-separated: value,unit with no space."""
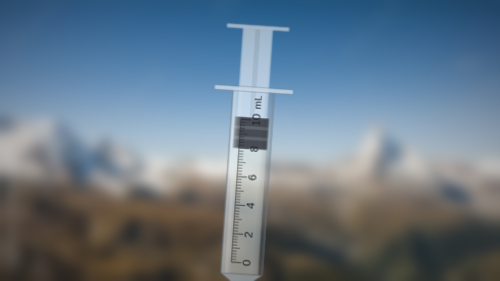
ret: 8,mL
